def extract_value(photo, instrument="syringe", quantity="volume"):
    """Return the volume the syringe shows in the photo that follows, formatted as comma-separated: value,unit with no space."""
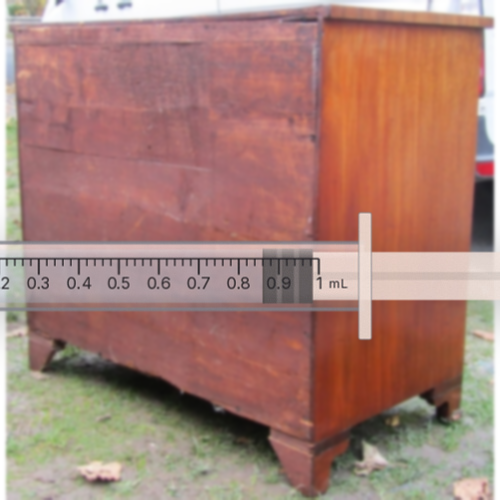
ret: 0.86,mL
